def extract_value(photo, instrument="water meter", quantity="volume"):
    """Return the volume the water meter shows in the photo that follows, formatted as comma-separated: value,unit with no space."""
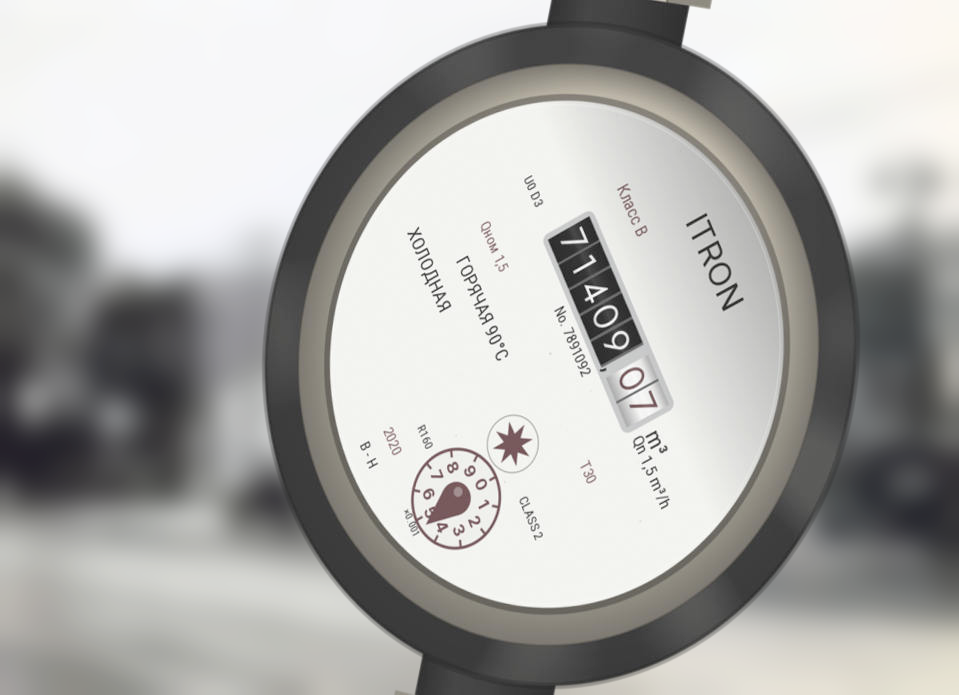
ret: 71409.074,m³
